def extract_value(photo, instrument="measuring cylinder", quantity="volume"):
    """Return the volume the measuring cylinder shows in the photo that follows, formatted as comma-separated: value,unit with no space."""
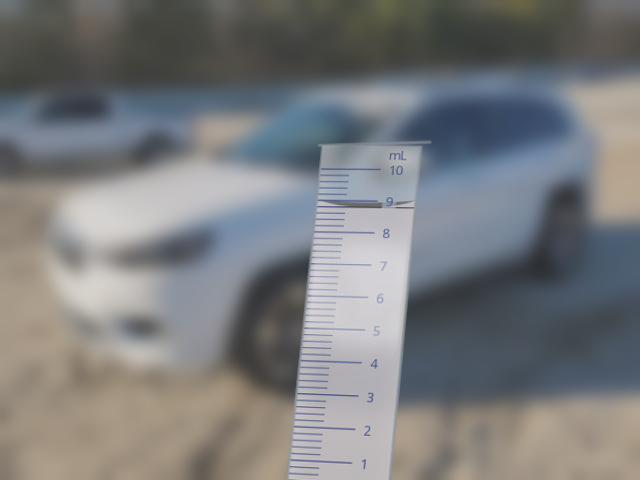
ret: 8.8,mL
